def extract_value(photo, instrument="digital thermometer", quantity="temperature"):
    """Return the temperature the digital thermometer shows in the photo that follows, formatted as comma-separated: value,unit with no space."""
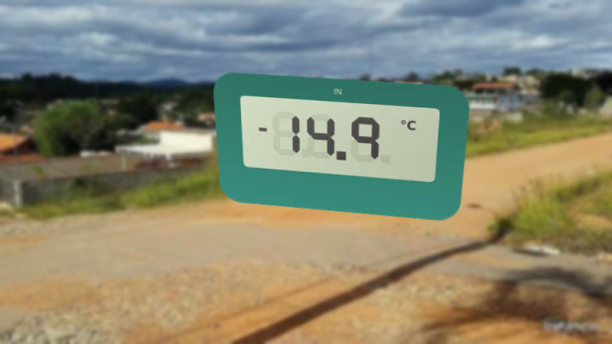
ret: -14.9,°C
